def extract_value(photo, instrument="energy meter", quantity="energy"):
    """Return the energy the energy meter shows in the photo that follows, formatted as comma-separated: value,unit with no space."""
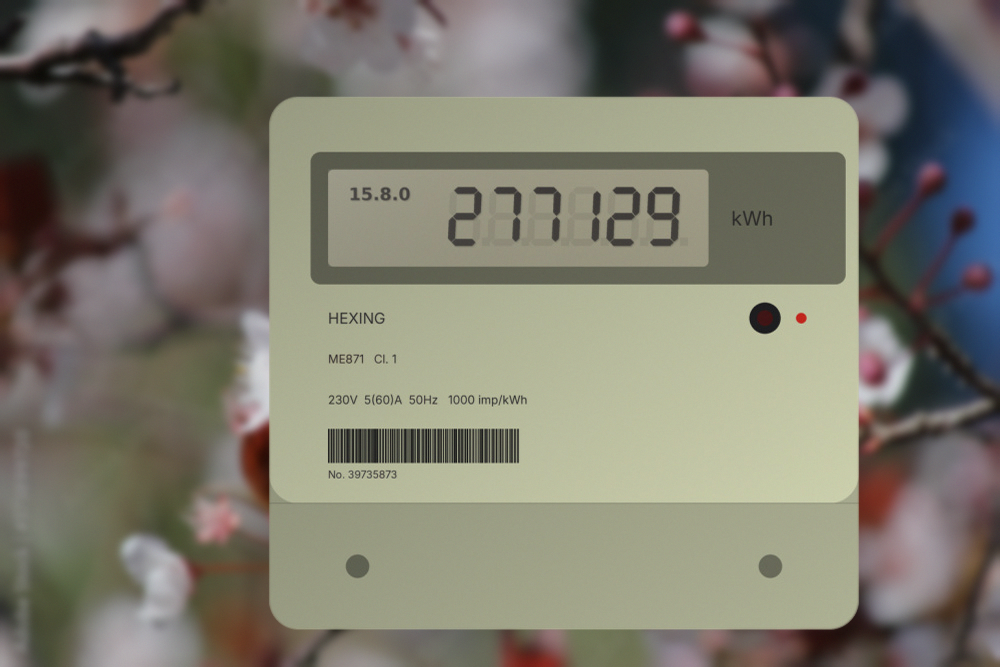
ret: 277129,kWh
